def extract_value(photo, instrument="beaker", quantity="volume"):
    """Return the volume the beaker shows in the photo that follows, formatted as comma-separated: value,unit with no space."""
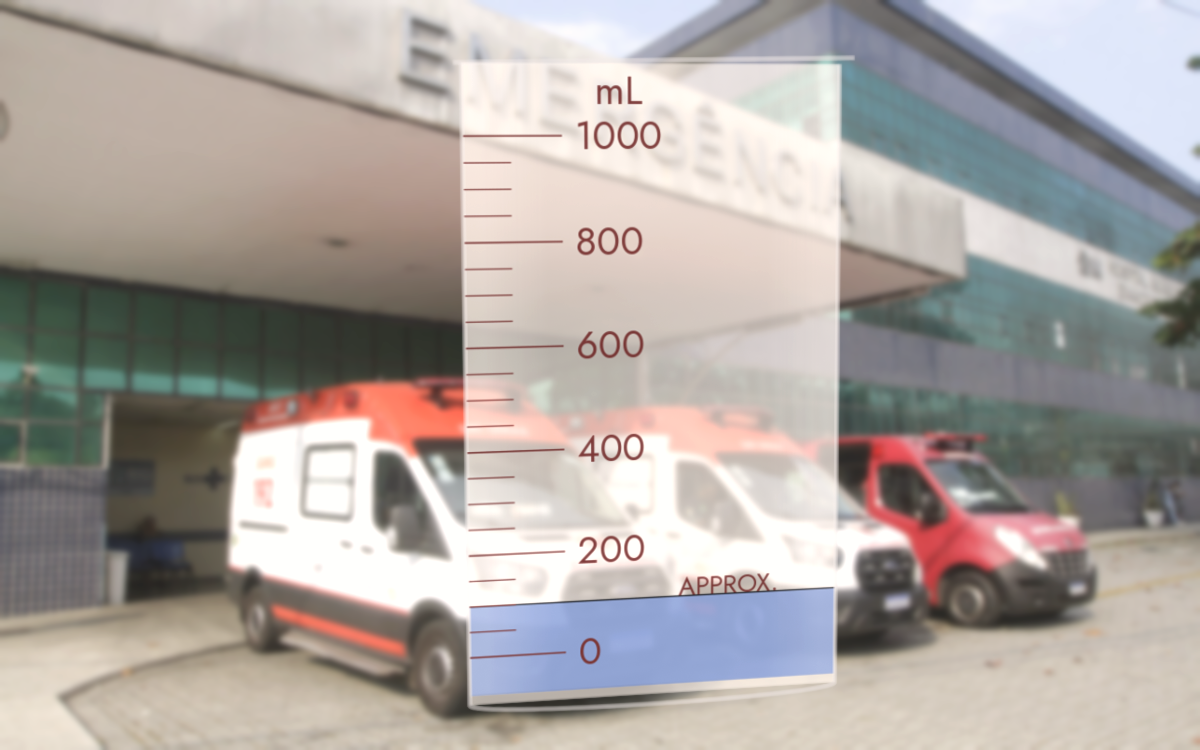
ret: 100,mL
